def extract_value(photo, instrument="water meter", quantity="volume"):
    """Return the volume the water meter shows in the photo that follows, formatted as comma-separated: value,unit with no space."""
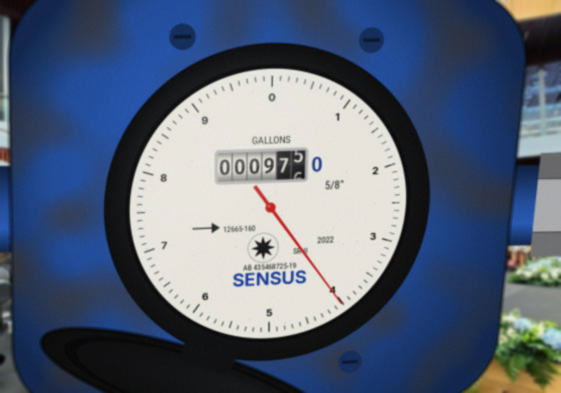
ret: 9754.0,gal
